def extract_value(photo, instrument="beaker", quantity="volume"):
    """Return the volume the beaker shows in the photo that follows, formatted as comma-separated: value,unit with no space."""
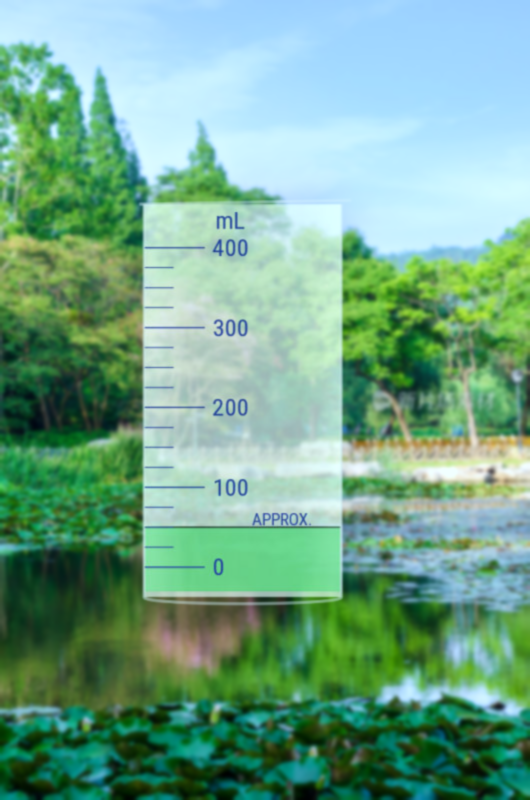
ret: 50,mL
